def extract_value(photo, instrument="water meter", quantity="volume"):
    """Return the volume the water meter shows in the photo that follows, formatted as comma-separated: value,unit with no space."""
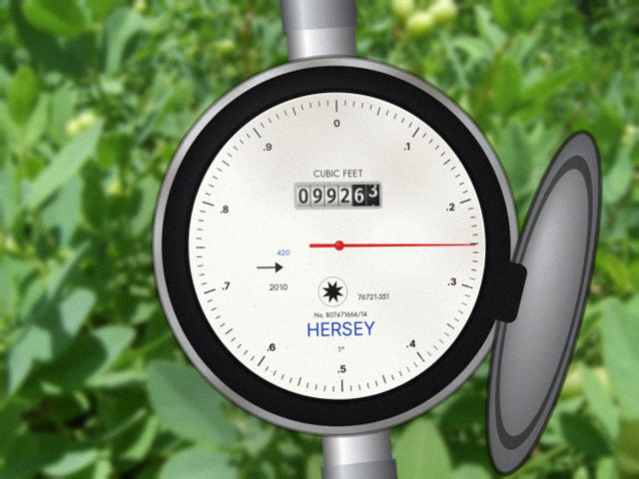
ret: 99263.25,ft³
